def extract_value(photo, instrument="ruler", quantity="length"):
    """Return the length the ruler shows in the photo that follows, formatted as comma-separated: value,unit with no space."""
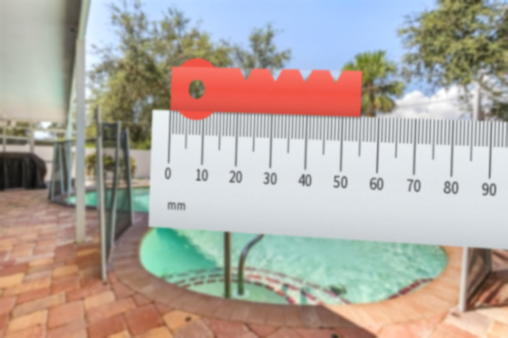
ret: 55,mm
